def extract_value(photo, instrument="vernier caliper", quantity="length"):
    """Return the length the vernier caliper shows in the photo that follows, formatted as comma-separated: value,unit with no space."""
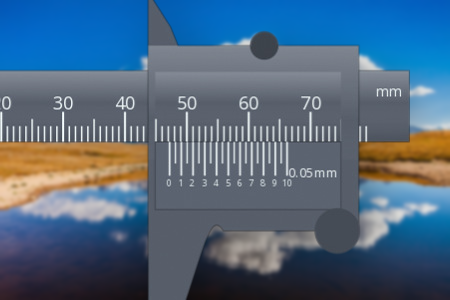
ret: 47.2,mm
